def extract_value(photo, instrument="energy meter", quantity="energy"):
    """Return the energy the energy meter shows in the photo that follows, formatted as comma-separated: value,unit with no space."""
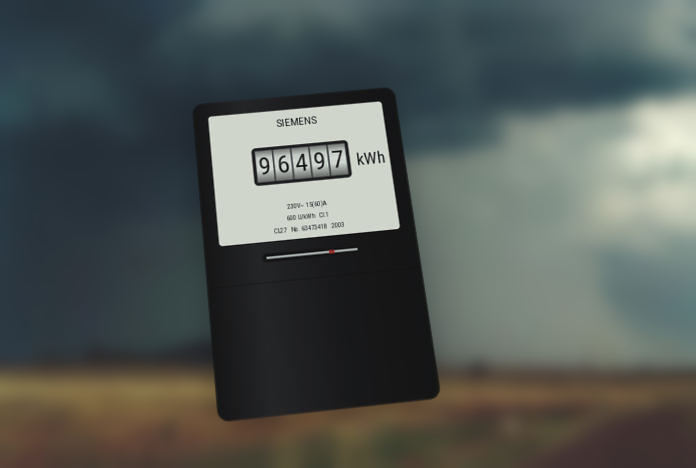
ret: 96497,kWh
